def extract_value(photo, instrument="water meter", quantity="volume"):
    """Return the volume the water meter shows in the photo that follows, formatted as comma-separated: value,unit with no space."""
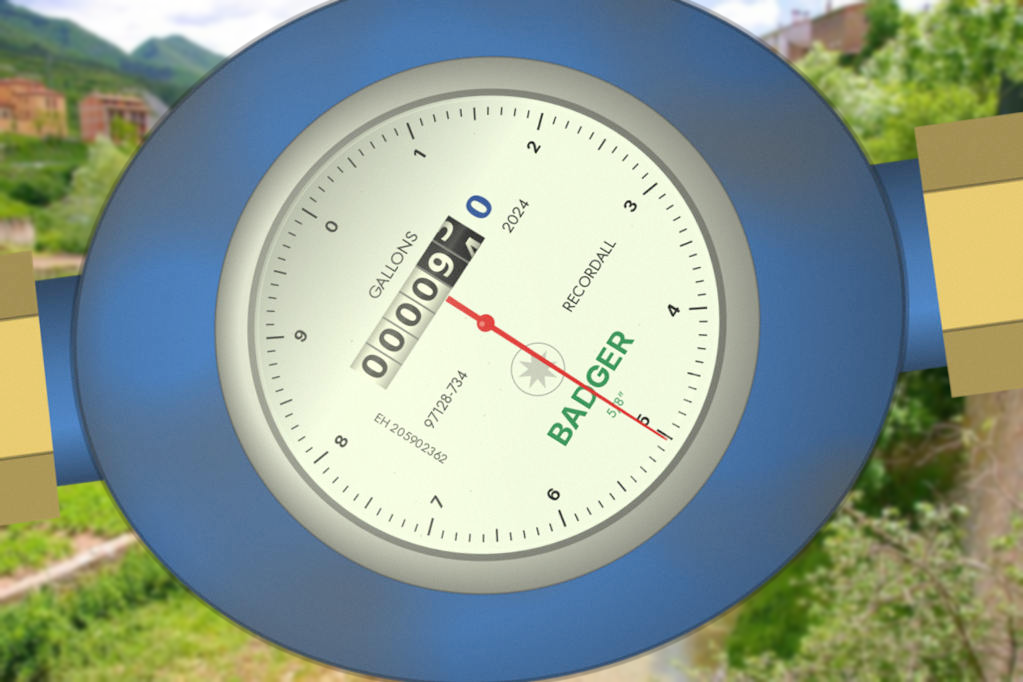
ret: 935.0,gal
